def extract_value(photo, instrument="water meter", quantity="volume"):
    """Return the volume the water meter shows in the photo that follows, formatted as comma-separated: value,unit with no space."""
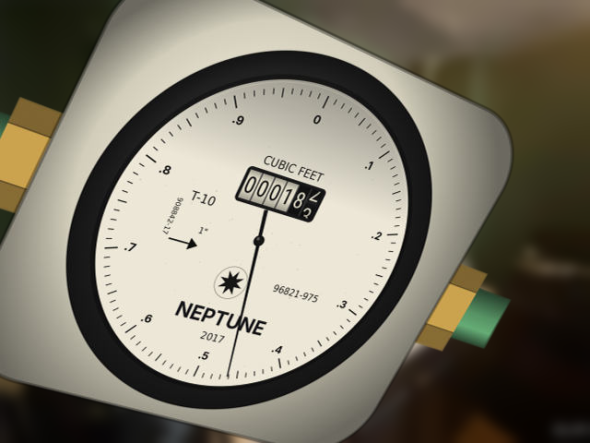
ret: 182.46,ft³
